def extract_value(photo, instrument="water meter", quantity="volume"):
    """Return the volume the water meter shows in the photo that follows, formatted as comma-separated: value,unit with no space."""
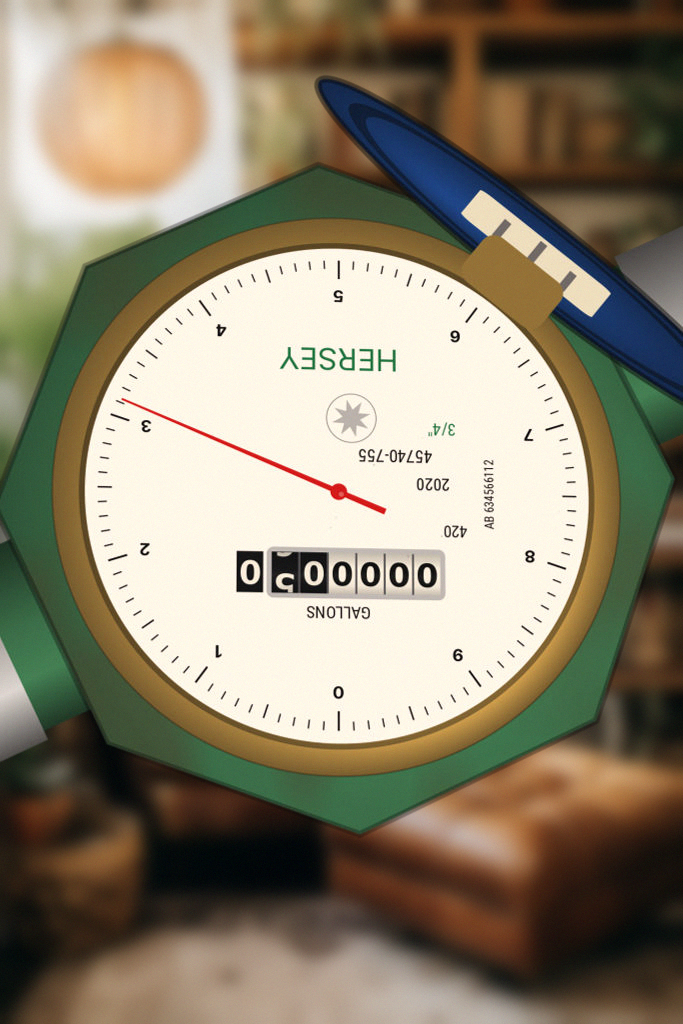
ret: 53.1,gal
